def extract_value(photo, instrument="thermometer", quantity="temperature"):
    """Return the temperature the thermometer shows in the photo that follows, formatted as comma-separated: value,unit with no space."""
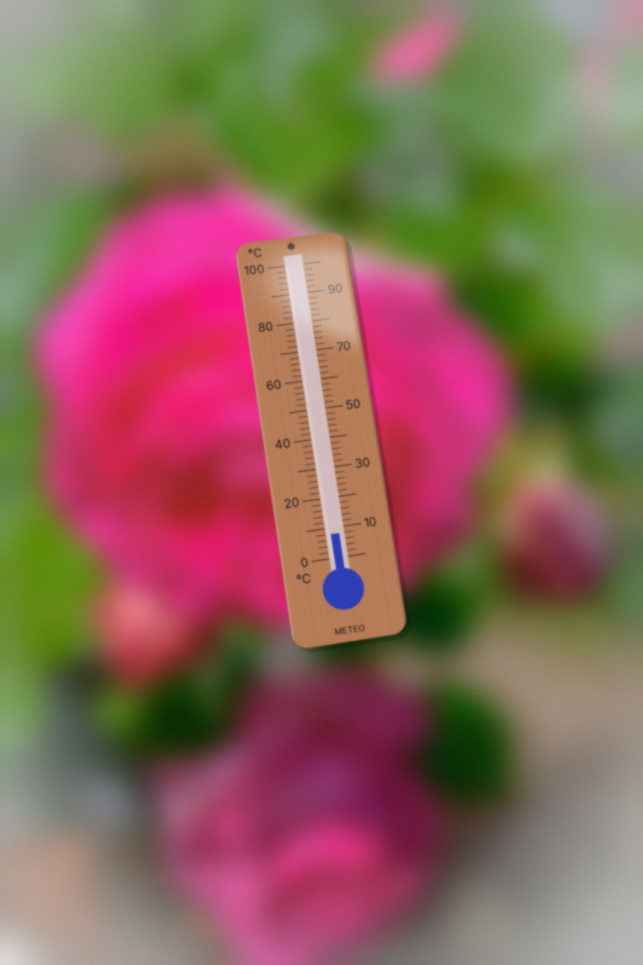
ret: 8,°C
